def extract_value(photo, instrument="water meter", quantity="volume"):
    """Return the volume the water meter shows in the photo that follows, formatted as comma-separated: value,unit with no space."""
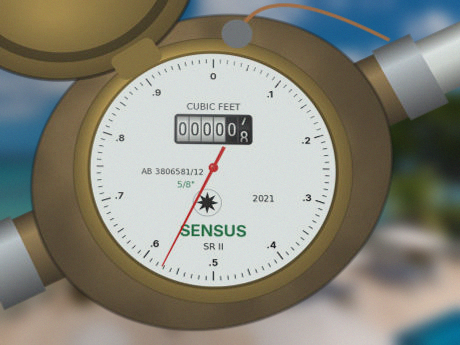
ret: 7.57,ft³
